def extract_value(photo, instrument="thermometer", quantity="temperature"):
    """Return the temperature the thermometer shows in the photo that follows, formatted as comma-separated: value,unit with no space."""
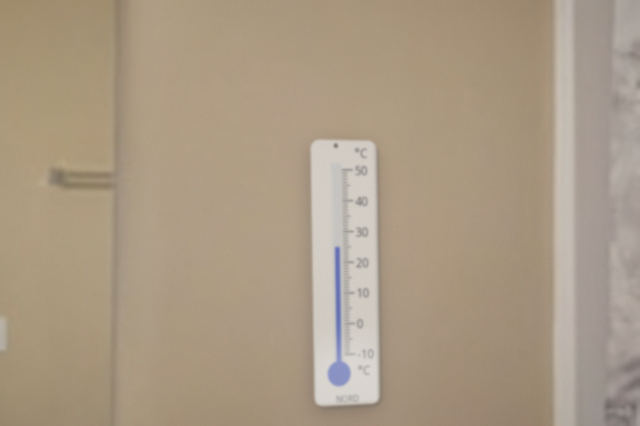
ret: 25,°C
